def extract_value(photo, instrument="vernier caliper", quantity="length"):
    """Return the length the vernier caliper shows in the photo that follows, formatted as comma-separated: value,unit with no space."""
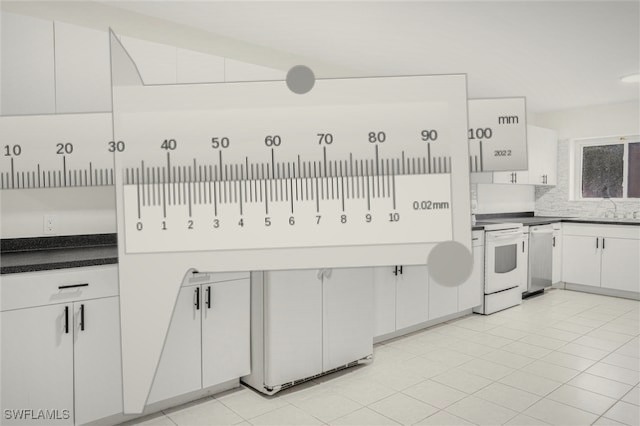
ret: 34.0,mm
